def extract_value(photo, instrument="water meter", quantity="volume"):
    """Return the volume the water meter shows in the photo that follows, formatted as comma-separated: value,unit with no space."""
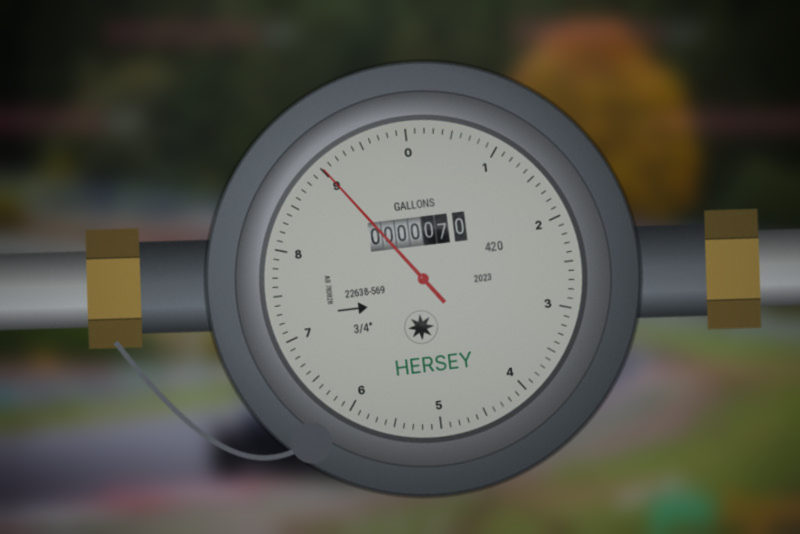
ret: 69.0,gal
